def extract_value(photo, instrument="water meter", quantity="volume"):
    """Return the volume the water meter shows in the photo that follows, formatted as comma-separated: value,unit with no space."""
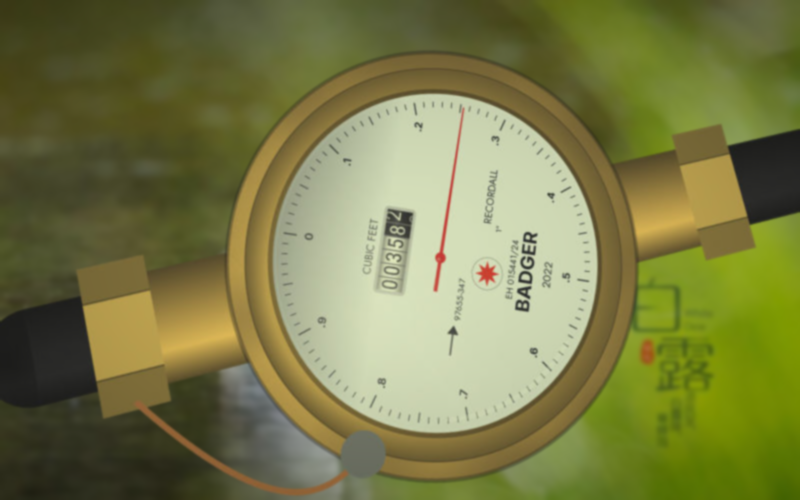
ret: 3582.25,ft³
